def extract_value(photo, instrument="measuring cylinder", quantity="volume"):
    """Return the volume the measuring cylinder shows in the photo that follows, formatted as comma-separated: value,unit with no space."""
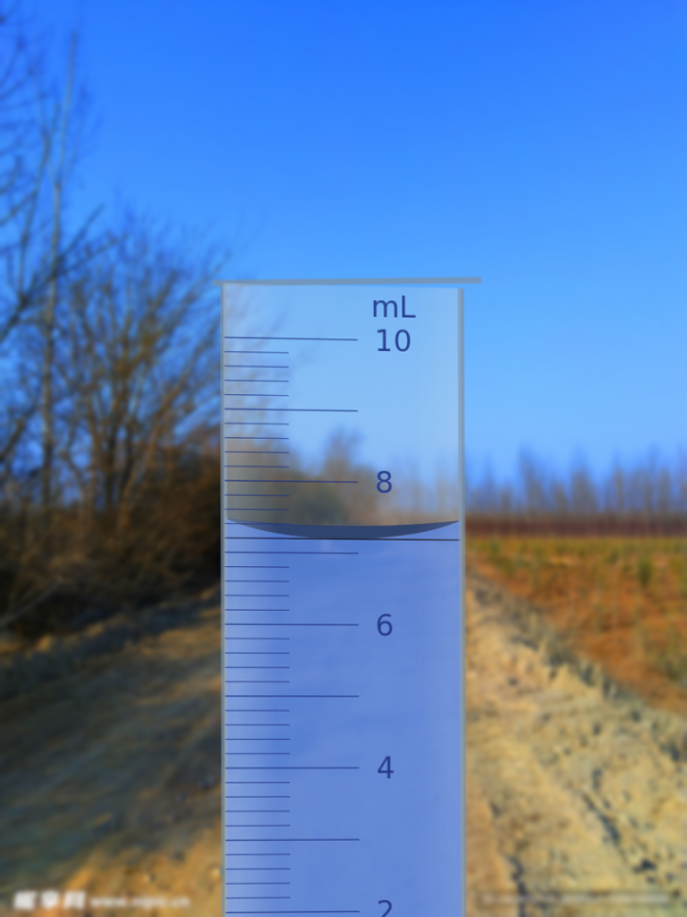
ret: 7.2,mL
